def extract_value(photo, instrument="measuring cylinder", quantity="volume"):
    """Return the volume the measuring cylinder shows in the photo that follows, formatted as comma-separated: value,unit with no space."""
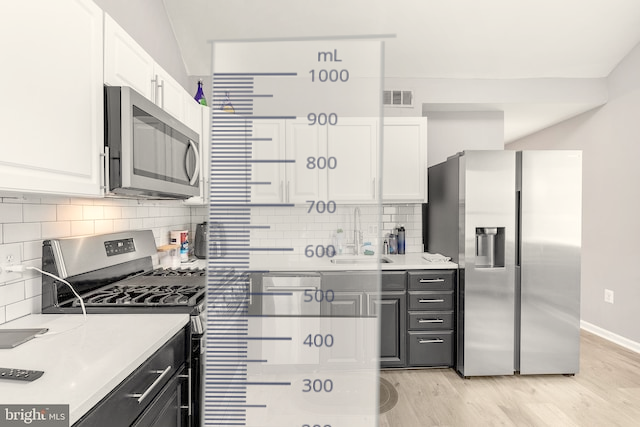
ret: 450,mL
